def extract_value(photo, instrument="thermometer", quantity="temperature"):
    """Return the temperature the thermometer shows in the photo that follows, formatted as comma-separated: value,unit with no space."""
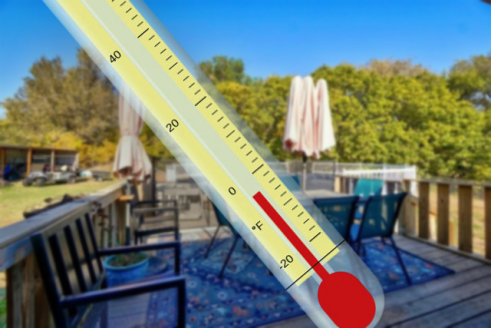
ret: -4,°F
